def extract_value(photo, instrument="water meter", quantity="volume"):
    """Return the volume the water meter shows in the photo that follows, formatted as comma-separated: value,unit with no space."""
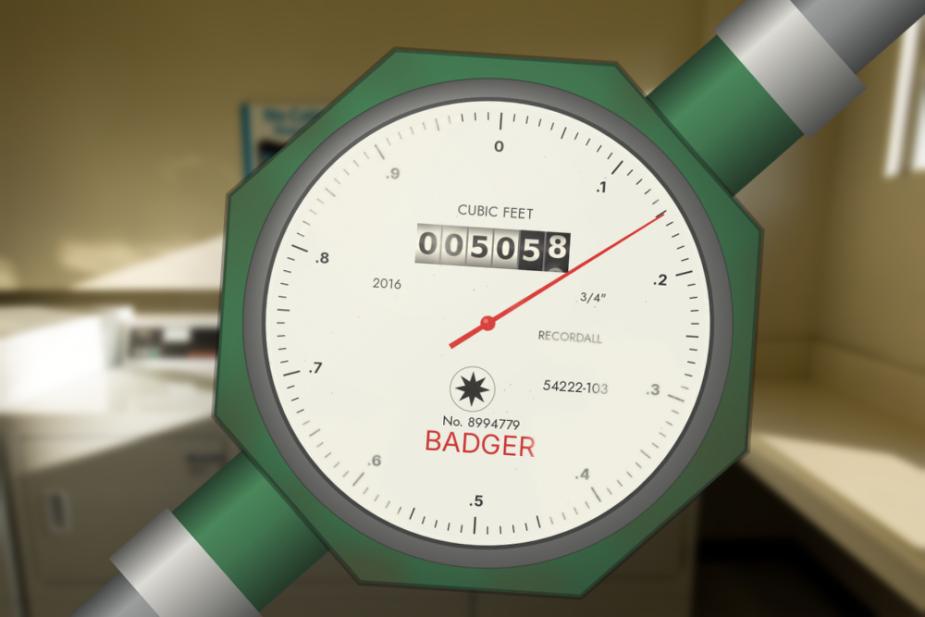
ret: 5058.15,ft³
